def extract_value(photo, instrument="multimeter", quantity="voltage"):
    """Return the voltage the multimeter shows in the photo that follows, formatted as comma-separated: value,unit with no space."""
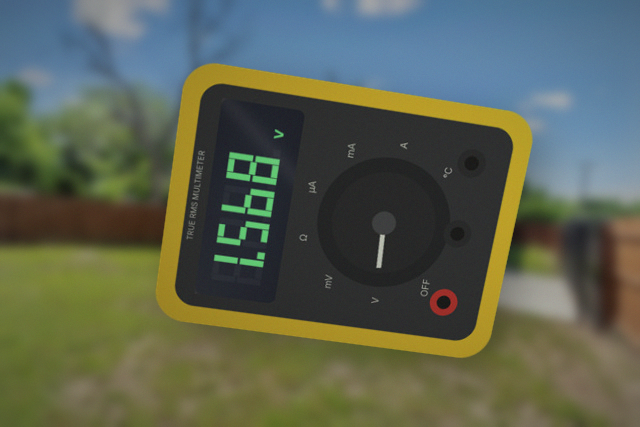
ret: 1.568,V
